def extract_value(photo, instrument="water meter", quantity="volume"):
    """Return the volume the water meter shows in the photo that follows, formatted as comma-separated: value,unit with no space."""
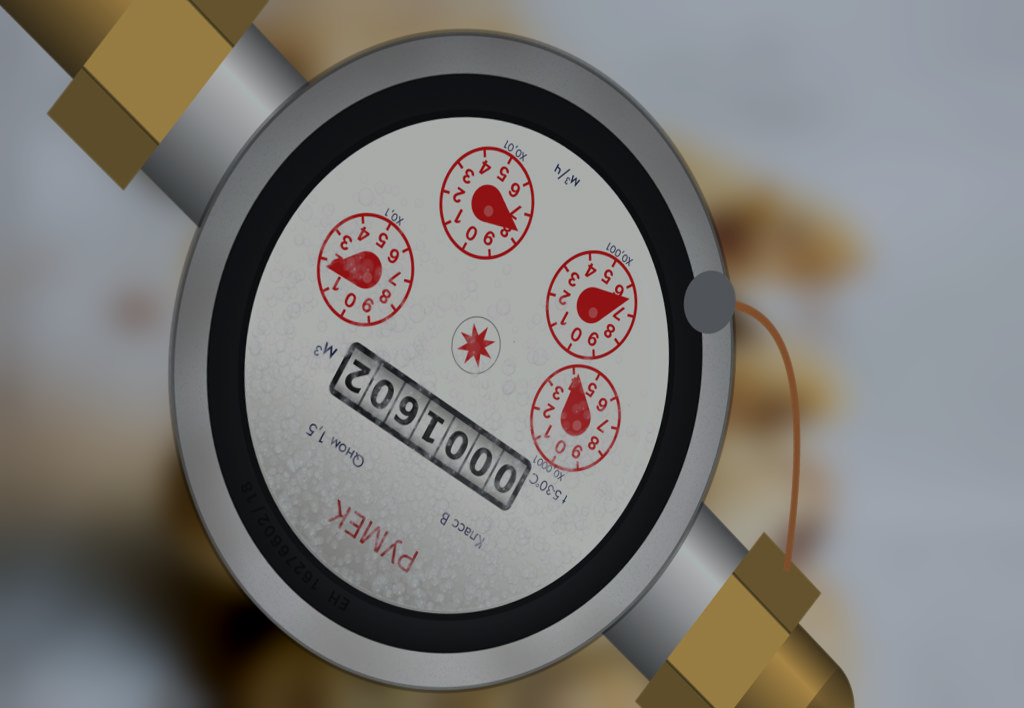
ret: 1602.1764,m³
